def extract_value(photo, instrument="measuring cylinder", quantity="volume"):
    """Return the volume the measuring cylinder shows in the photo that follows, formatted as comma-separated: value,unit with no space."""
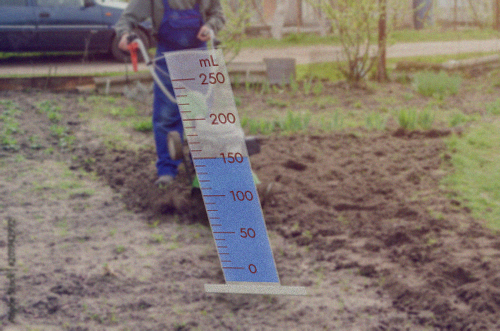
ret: 150,mL
